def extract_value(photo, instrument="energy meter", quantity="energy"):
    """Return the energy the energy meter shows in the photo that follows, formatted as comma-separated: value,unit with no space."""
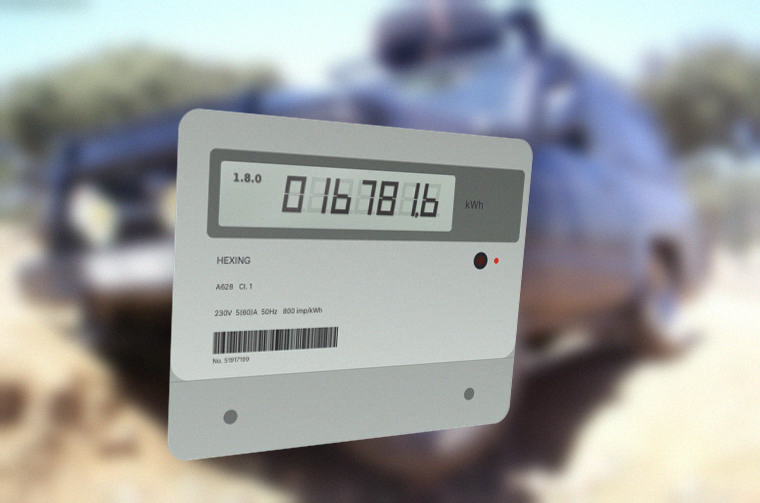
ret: 16781.6,kWh
